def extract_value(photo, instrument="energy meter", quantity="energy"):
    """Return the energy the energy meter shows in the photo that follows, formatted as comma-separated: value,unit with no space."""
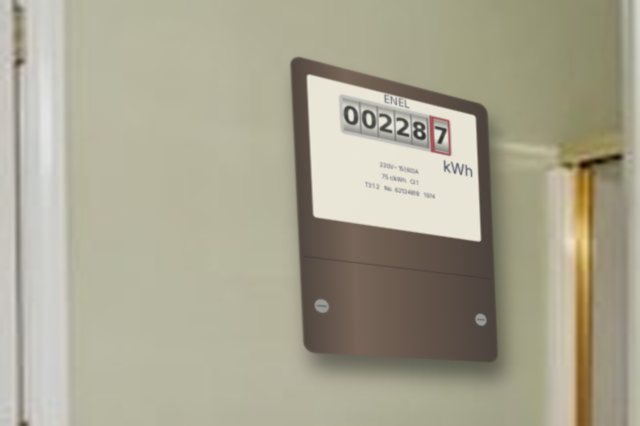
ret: 228.7,kWh
